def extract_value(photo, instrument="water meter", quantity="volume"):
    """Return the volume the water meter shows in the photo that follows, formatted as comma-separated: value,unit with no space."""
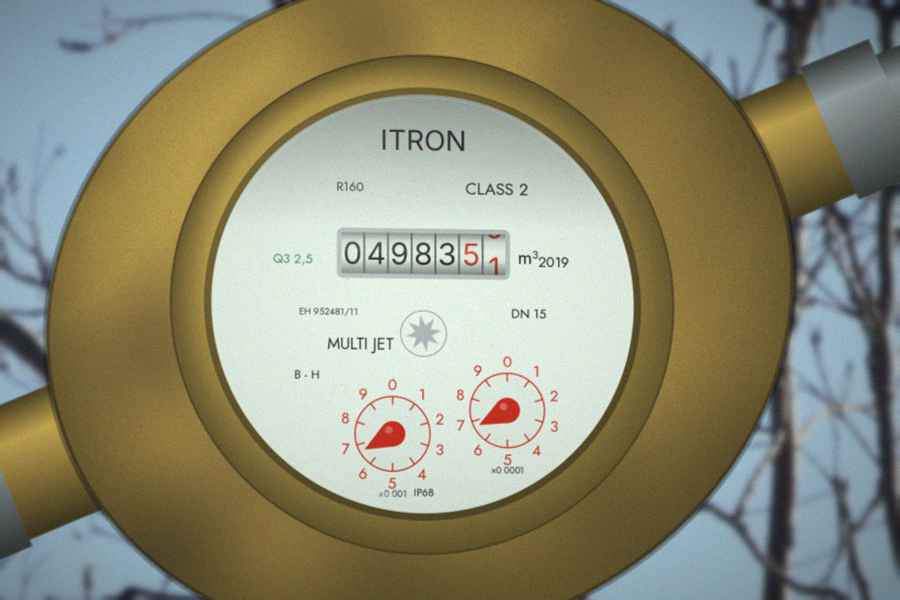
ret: 4983.5066,m³
